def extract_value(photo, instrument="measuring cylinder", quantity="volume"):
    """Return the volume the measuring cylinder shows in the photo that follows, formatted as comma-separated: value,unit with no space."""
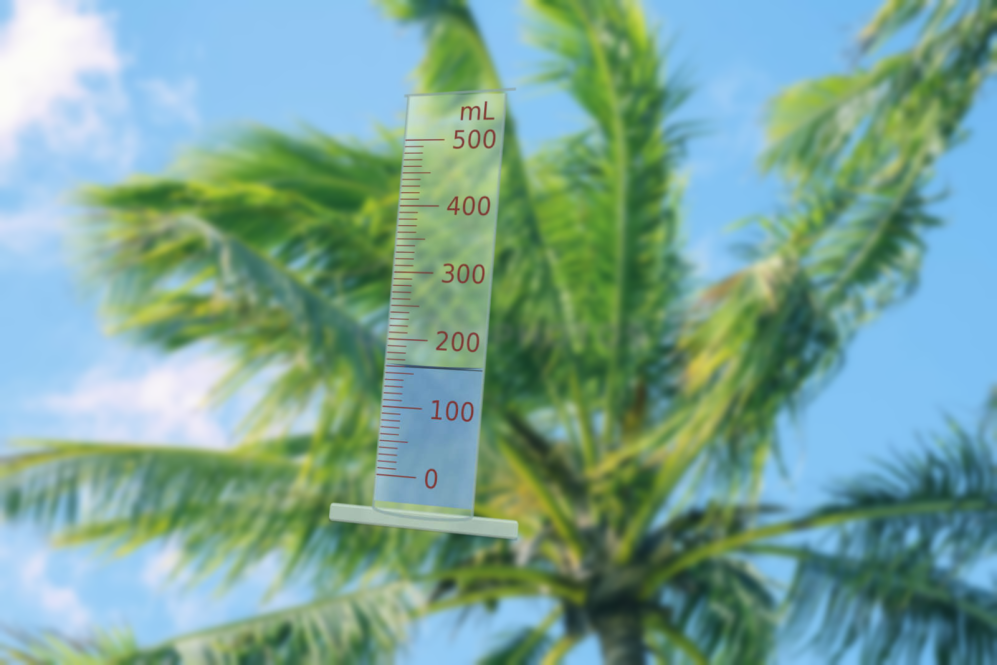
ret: 160,mL
